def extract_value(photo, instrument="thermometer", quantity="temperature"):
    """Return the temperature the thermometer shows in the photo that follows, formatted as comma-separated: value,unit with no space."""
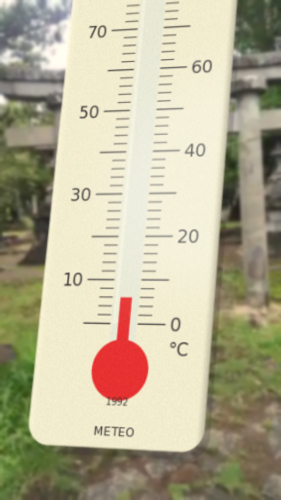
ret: 6,°C
